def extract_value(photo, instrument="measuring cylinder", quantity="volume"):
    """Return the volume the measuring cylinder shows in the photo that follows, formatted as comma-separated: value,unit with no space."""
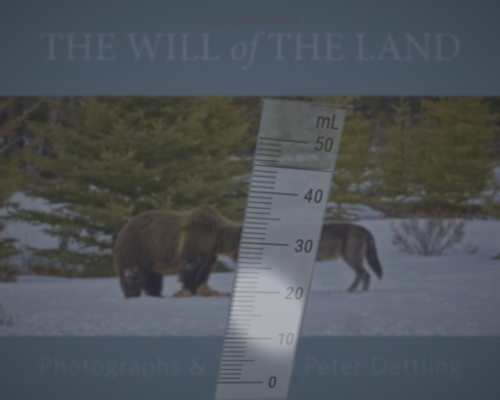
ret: 45,mL
